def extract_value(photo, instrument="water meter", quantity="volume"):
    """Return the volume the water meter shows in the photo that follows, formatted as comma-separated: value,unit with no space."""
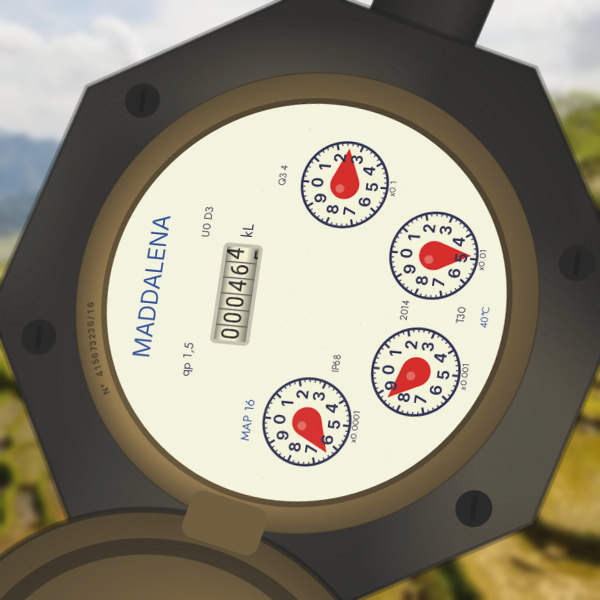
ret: 464.2486,kL
